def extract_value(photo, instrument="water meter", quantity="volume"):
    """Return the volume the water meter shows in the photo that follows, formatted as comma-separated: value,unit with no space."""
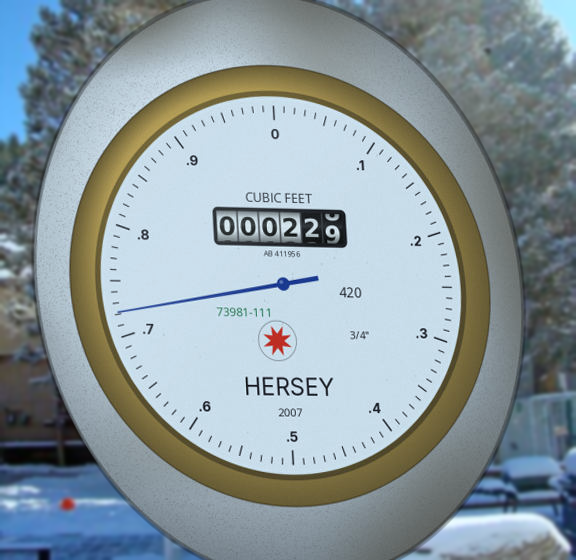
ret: 228.72,ft³
